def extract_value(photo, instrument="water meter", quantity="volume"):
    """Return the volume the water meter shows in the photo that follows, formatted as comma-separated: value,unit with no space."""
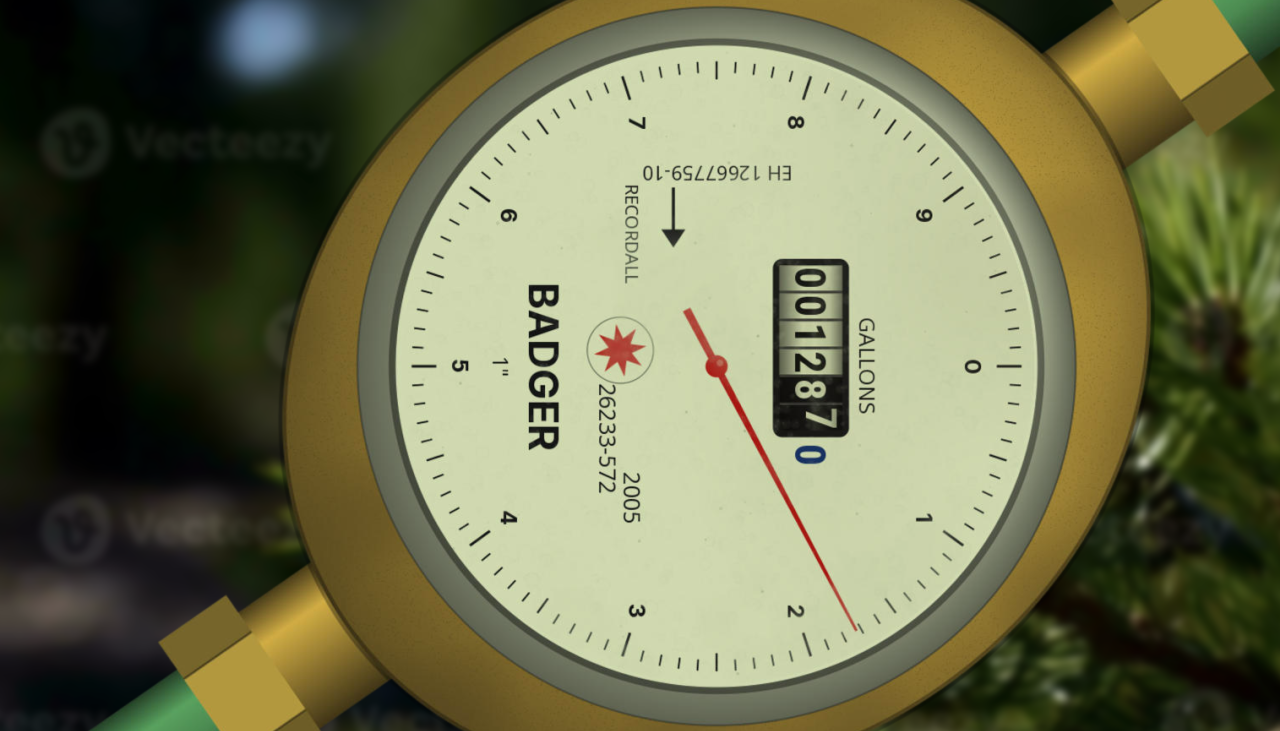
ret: 12871.7,gal
